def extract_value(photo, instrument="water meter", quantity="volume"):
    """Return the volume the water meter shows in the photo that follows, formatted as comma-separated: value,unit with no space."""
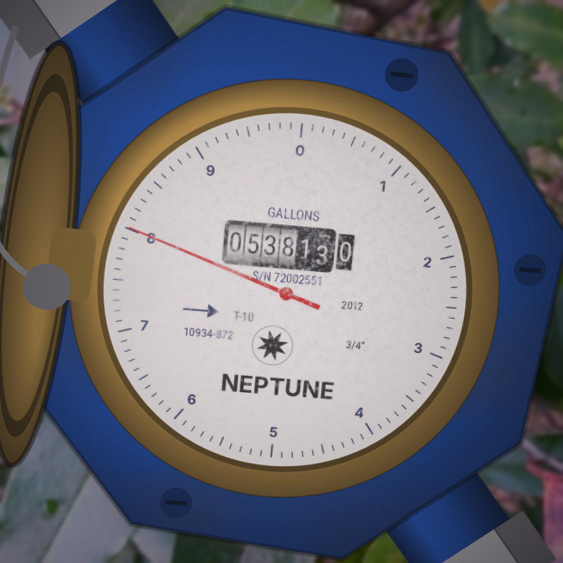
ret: 538128.0,gal
